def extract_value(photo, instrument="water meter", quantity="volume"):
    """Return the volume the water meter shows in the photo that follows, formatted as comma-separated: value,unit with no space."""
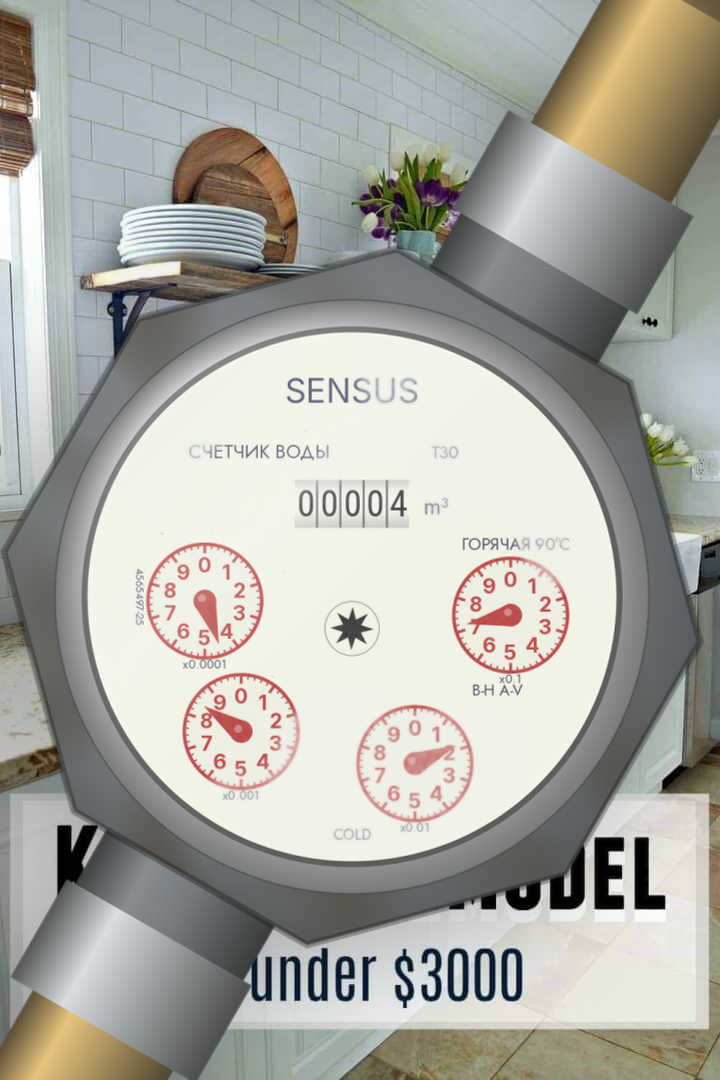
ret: 4.7184,m³
